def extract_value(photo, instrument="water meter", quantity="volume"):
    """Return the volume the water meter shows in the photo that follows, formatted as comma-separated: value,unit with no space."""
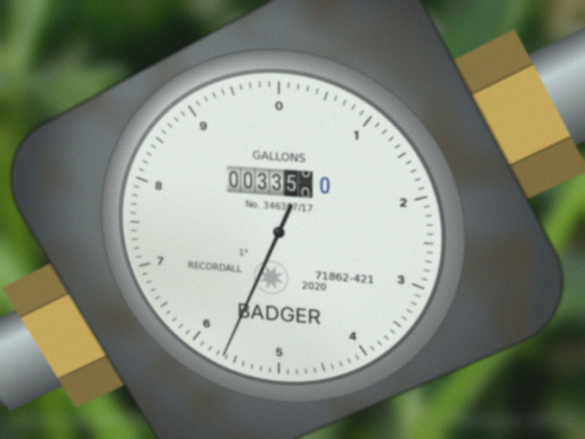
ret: 33585.6,gal
